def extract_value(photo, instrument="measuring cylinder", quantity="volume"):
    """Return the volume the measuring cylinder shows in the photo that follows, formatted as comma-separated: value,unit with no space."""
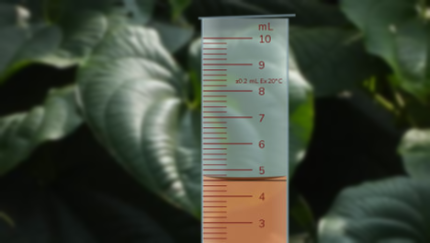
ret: 4.6,mL
